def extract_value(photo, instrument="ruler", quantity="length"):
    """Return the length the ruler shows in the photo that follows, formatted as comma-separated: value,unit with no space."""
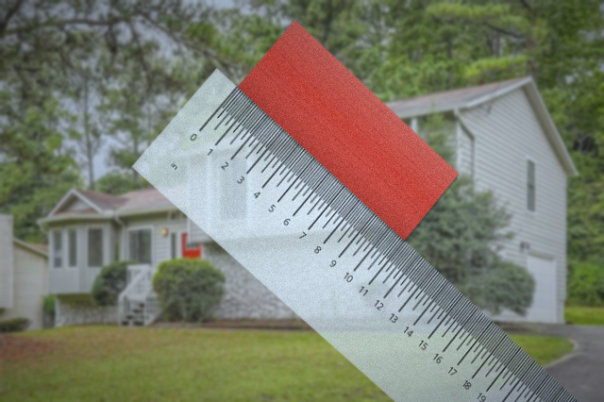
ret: 11,in
